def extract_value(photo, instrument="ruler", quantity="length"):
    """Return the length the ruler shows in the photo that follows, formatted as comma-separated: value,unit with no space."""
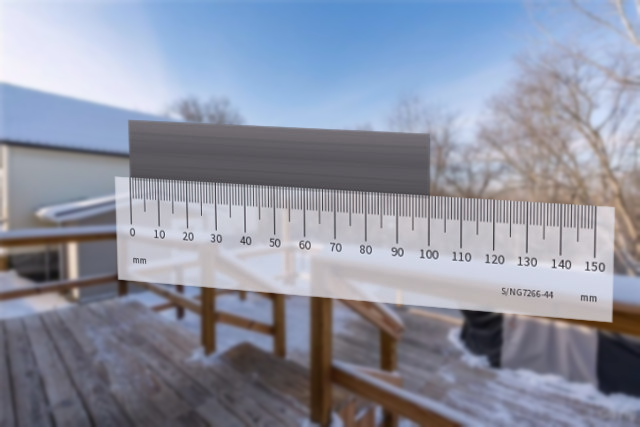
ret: 100,mm
